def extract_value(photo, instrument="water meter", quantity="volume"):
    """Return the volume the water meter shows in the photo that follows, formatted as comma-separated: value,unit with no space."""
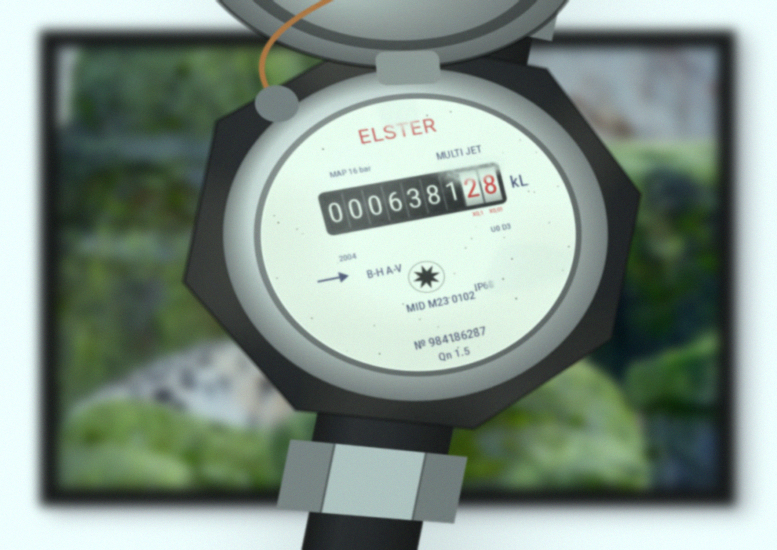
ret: 6381.28,kL
